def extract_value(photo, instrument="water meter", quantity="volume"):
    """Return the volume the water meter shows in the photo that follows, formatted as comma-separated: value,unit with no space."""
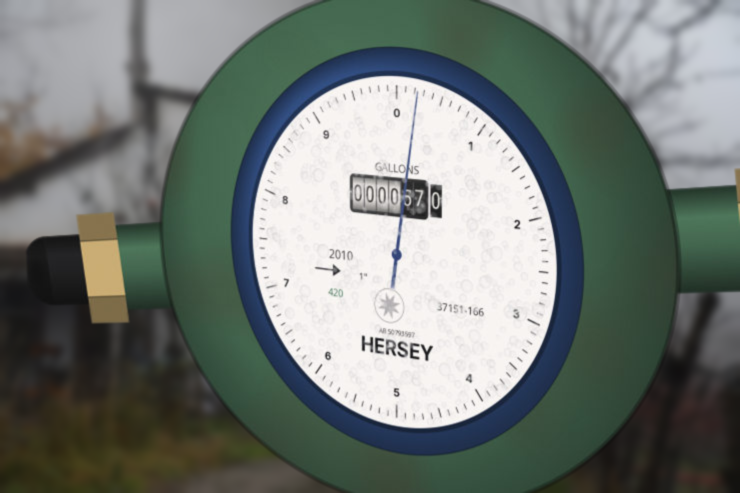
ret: 570.2,gal
